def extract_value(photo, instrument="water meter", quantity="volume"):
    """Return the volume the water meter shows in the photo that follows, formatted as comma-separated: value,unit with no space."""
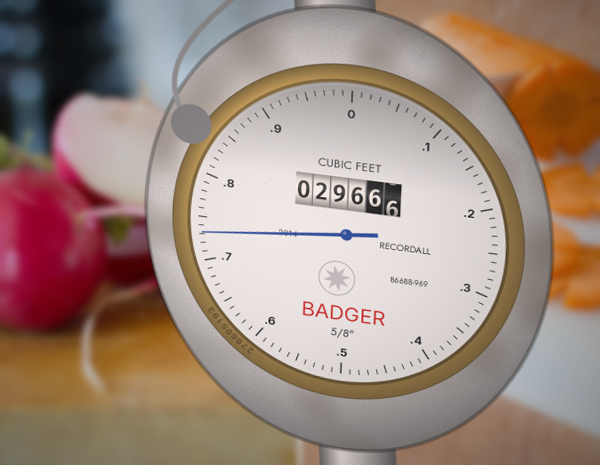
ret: 29665.73,ft³
